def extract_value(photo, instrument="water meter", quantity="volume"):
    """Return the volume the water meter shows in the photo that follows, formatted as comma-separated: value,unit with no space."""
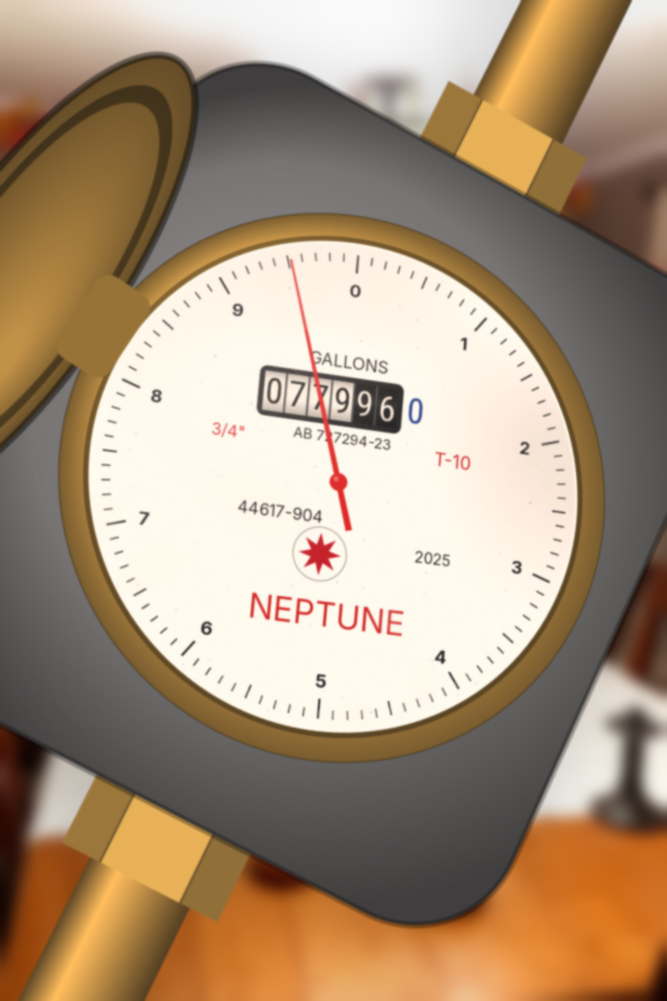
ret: 779959.5,gal
